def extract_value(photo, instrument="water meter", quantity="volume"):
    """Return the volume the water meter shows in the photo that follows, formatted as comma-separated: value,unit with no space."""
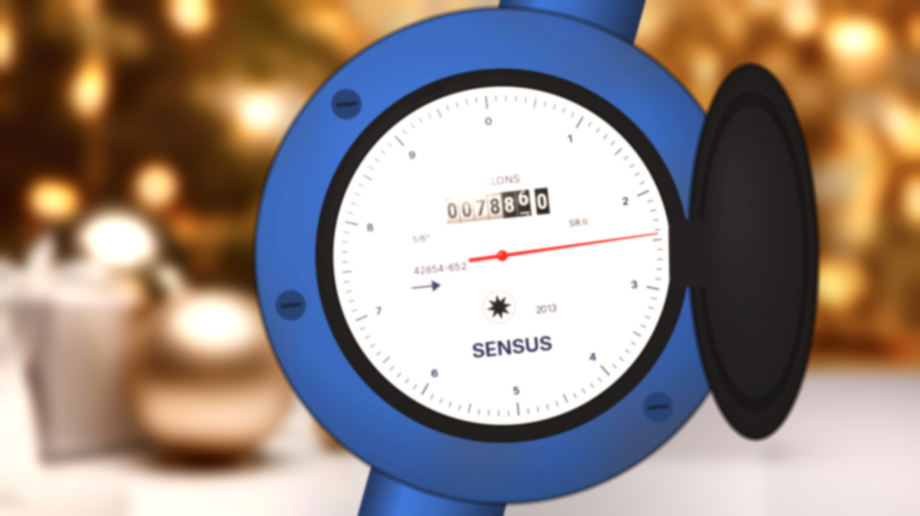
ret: 78862.4,gal
